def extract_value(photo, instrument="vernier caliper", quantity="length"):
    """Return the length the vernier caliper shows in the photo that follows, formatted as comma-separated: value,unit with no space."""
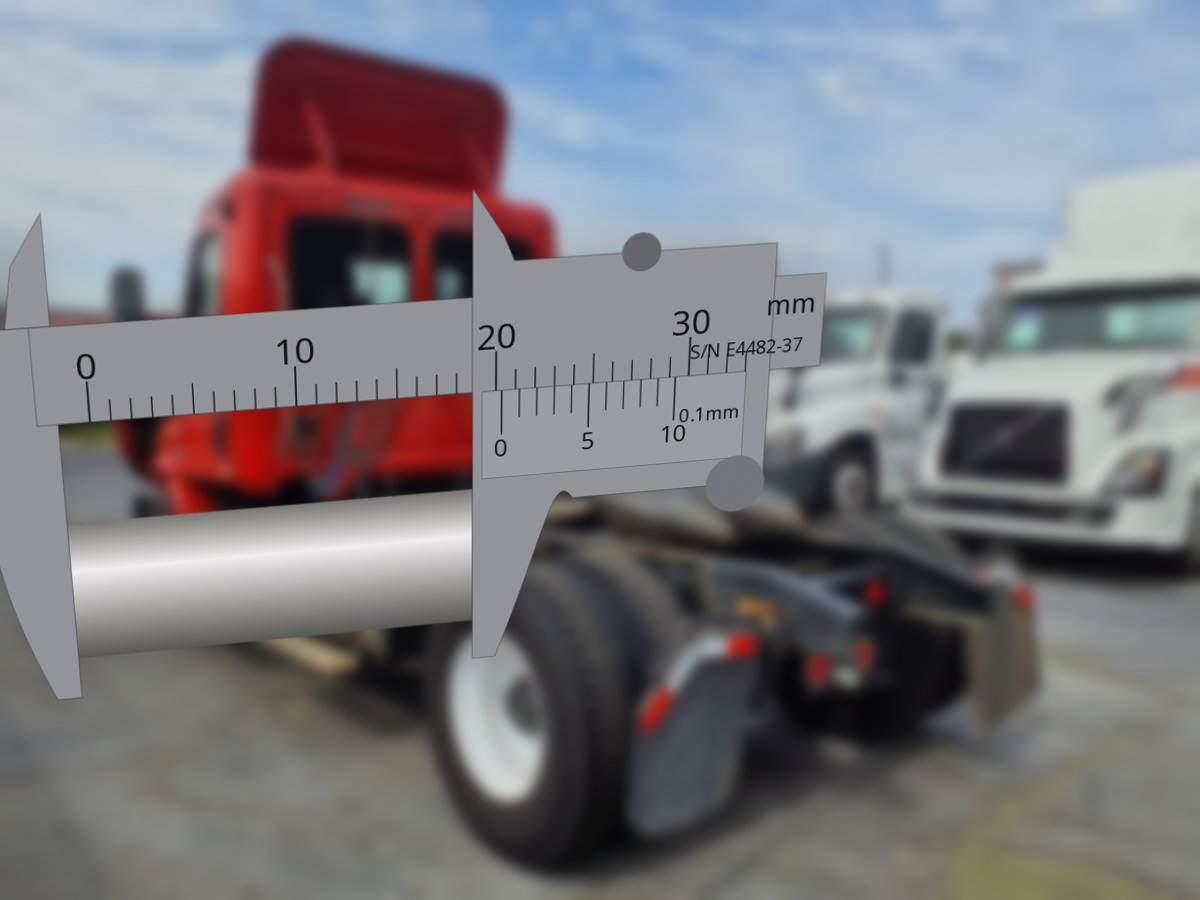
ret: 20.3,mm
